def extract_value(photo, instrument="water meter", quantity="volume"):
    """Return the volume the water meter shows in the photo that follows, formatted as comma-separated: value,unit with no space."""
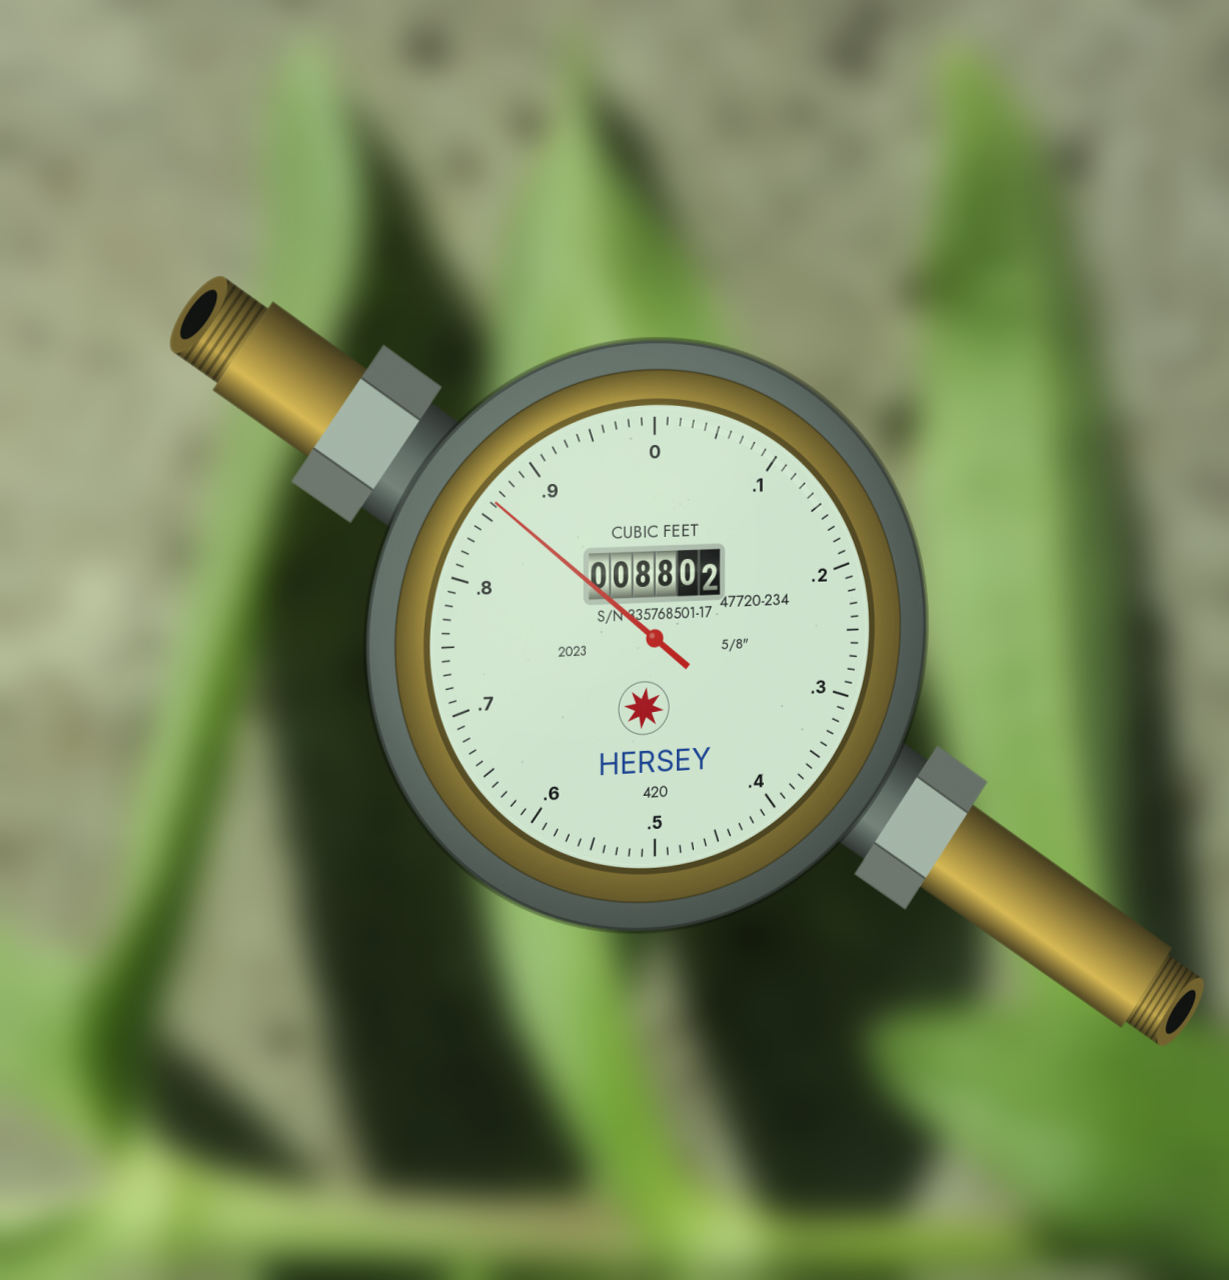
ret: 8801.86,ft³
